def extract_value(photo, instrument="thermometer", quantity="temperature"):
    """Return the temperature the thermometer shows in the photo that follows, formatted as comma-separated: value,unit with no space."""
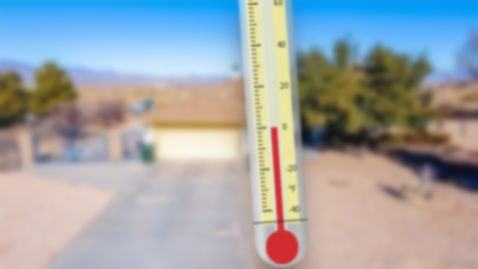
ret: 0,°F
